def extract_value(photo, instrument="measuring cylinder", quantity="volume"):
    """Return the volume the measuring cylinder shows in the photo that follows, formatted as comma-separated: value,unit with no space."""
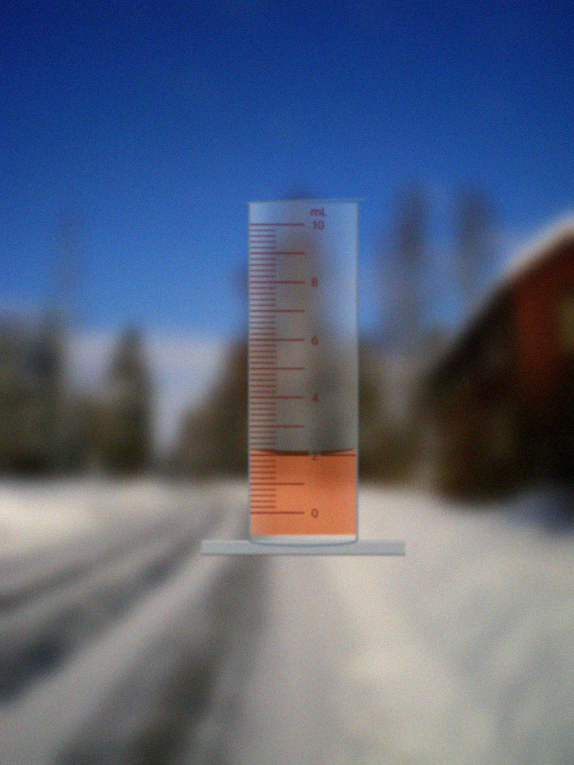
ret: 2,mL
